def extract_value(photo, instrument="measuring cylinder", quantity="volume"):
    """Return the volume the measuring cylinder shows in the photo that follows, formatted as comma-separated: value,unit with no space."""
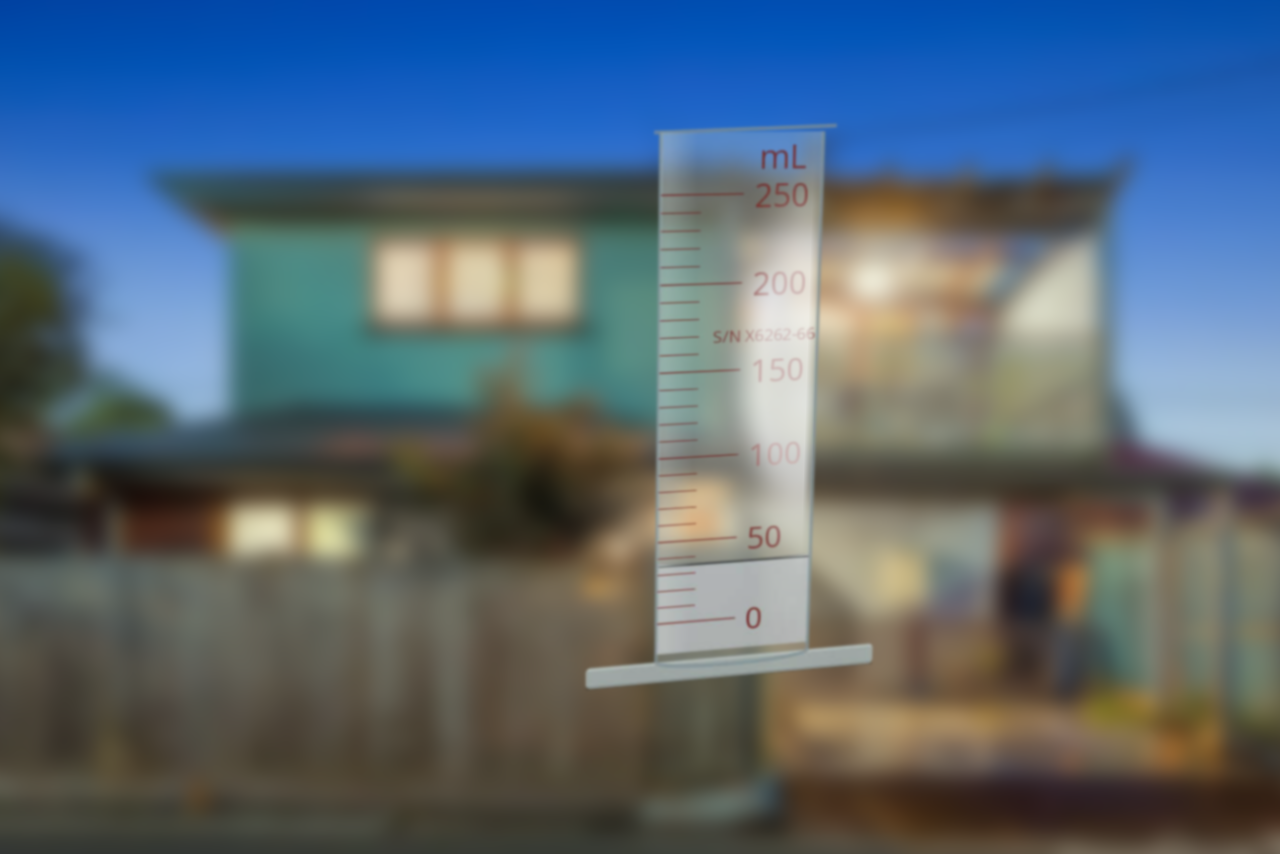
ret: 35,mL
